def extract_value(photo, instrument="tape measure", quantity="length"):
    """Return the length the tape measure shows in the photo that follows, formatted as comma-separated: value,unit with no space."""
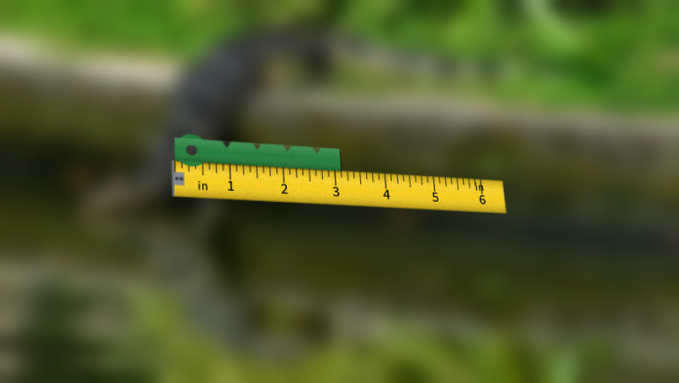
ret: 3.125,in
